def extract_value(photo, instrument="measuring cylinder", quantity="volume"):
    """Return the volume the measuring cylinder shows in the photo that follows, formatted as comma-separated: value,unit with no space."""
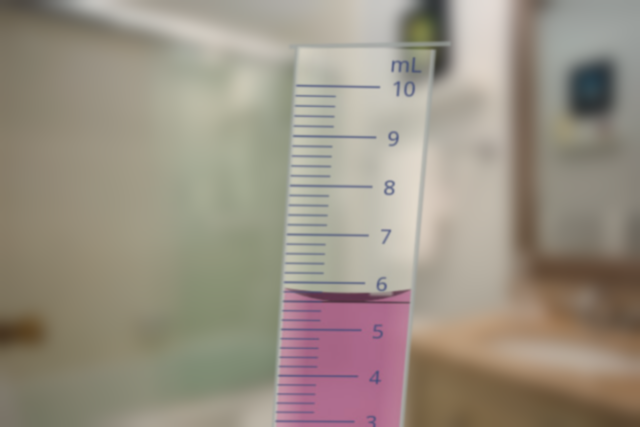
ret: 5.6,mL
